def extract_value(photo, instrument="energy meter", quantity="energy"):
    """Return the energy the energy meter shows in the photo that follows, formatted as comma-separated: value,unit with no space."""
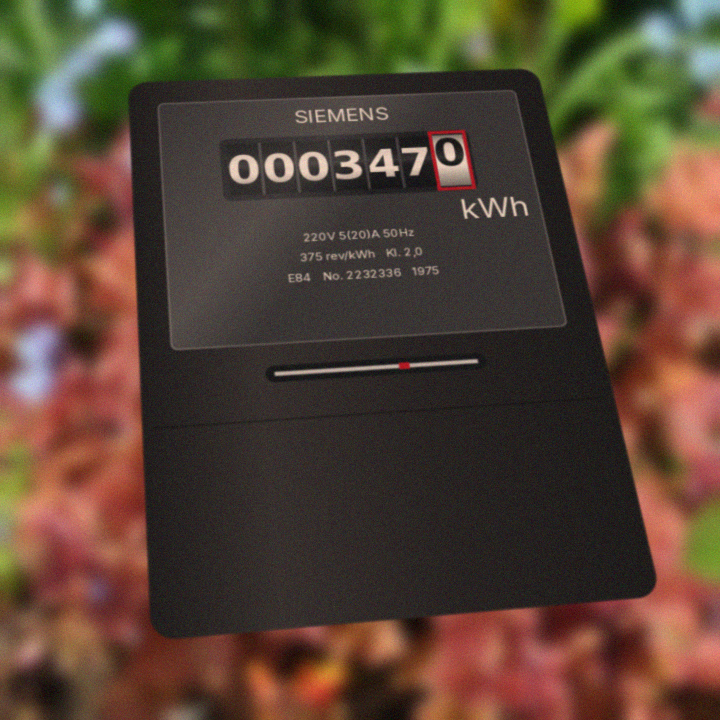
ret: 347.0,kWh
